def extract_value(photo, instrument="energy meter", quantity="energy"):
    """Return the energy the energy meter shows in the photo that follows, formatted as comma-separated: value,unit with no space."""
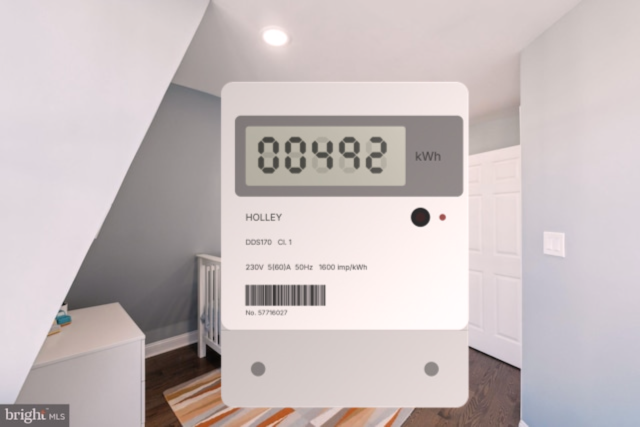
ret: 492,kWh
